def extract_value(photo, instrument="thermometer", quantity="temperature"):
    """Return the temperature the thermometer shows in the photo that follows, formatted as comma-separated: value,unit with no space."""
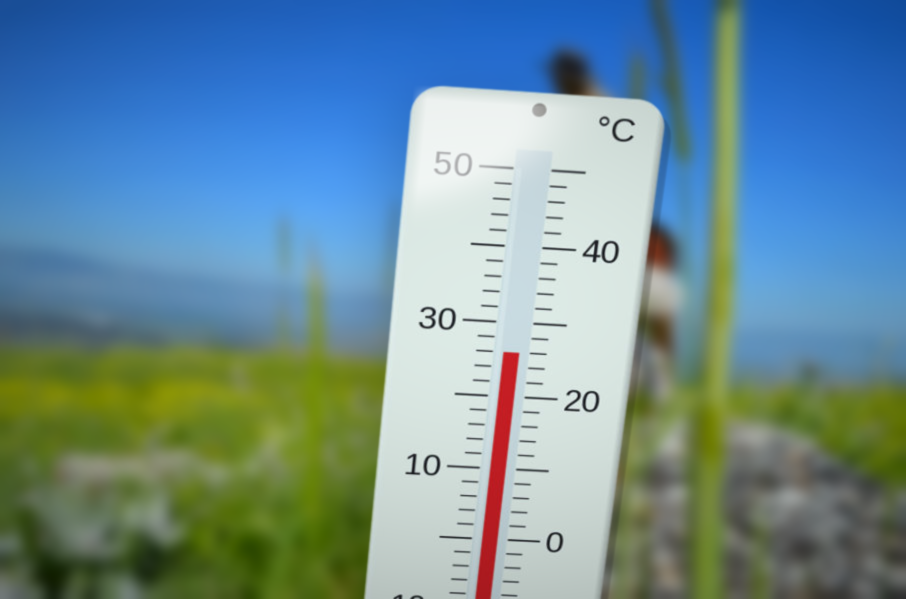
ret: 26,°C
